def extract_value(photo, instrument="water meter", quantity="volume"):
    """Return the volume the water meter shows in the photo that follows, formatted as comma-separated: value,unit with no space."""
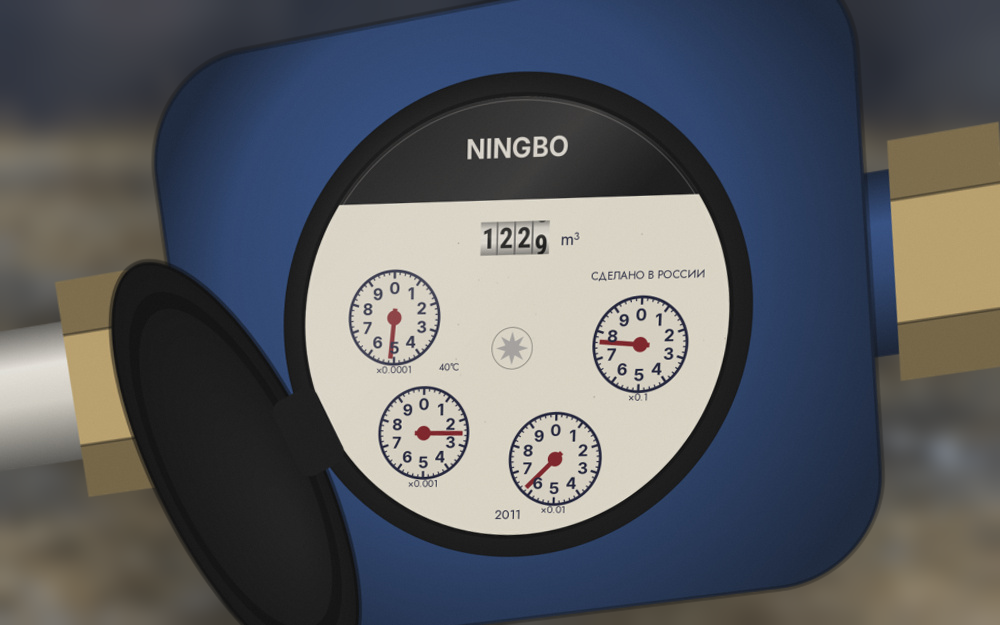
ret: 1228.7625,m³
